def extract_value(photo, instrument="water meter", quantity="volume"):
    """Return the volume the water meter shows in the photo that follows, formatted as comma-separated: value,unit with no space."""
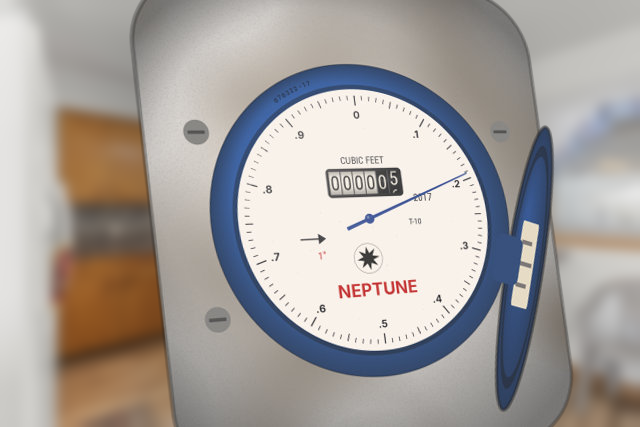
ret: 5.19,ft³
